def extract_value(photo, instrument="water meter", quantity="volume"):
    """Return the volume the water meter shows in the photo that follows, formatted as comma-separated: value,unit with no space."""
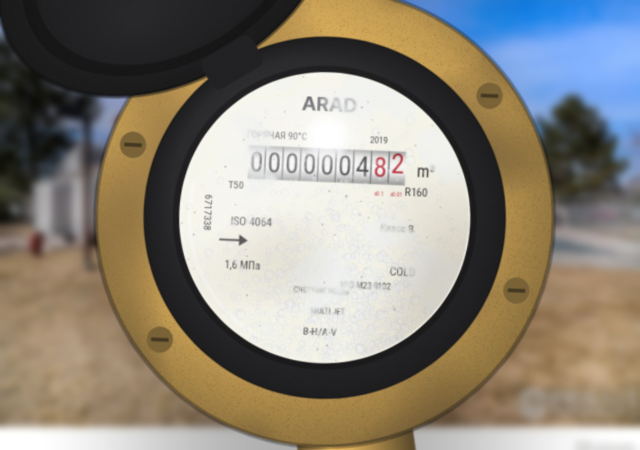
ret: 4.82,m³
